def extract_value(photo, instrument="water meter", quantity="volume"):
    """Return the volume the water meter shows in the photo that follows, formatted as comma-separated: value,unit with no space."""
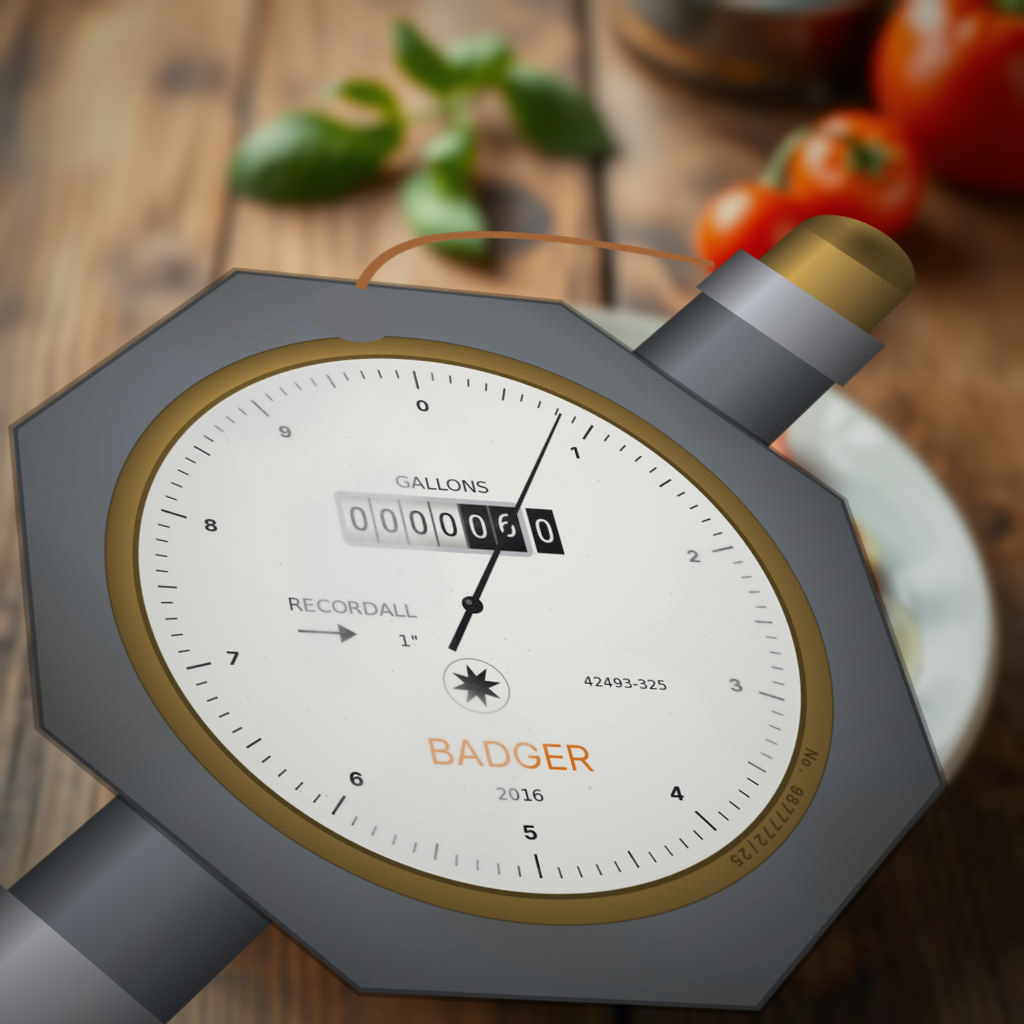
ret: 60.8,gal
